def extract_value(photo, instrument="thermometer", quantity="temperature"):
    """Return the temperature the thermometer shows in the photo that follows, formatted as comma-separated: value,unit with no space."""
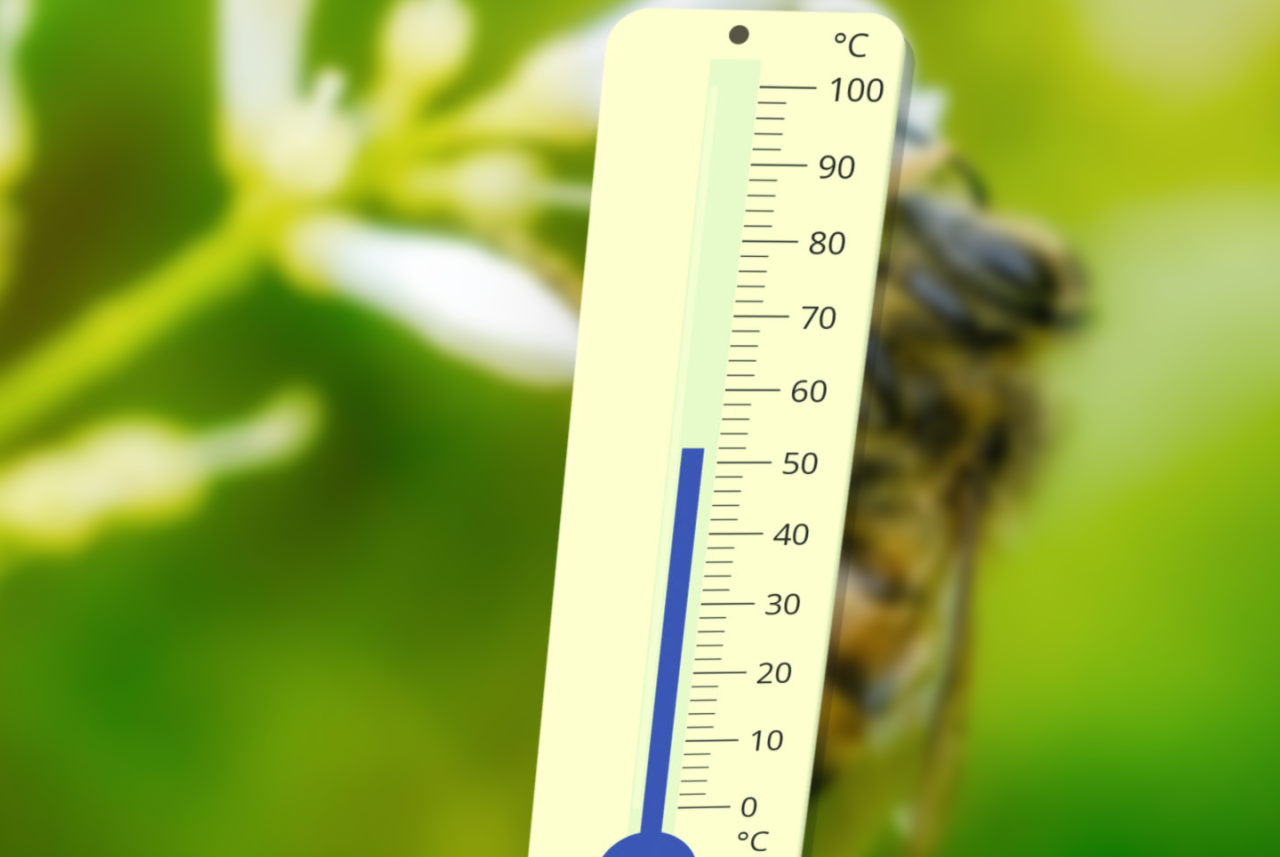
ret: 52,°C
